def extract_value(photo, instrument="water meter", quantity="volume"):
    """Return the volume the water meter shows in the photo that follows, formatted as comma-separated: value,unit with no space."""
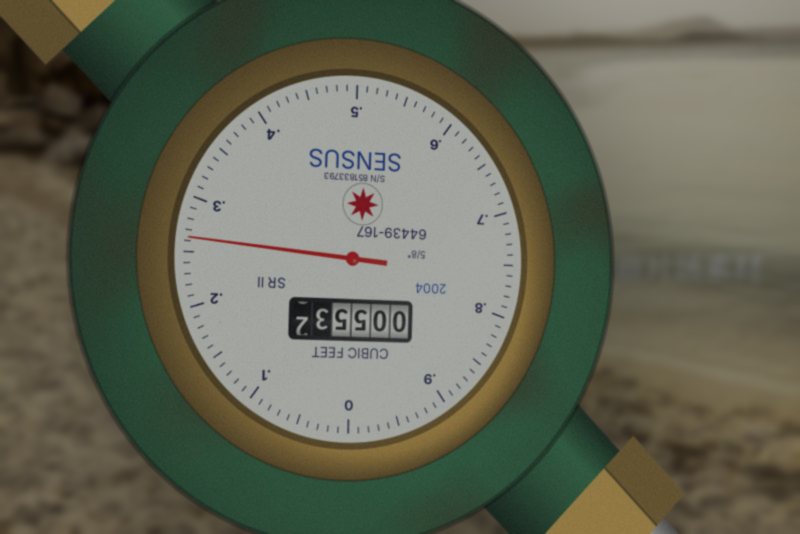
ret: 5532.26,ft³
